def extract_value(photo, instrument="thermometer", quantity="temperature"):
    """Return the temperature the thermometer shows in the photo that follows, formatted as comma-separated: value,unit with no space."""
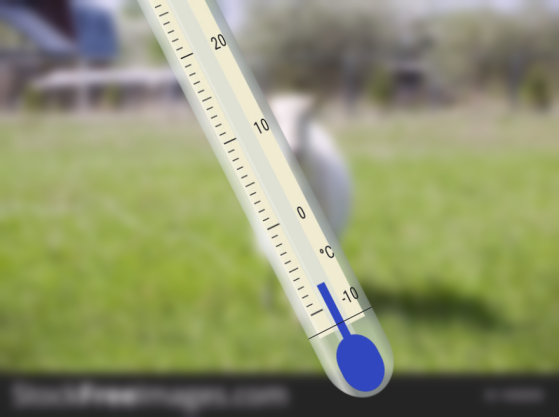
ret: -7.5,°C
